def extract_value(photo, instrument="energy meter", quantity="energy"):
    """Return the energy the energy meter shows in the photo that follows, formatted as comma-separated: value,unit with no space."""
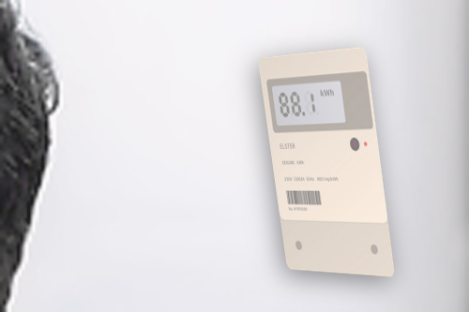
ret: 88.1,kWh
